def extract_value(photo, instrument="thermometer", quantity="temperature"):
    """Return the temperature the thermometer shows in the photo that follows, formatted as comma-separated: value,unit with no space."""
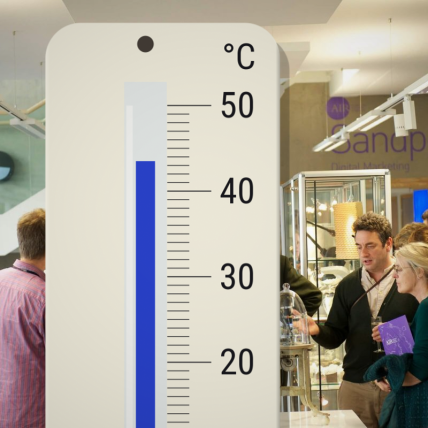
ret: 43.5,°C
